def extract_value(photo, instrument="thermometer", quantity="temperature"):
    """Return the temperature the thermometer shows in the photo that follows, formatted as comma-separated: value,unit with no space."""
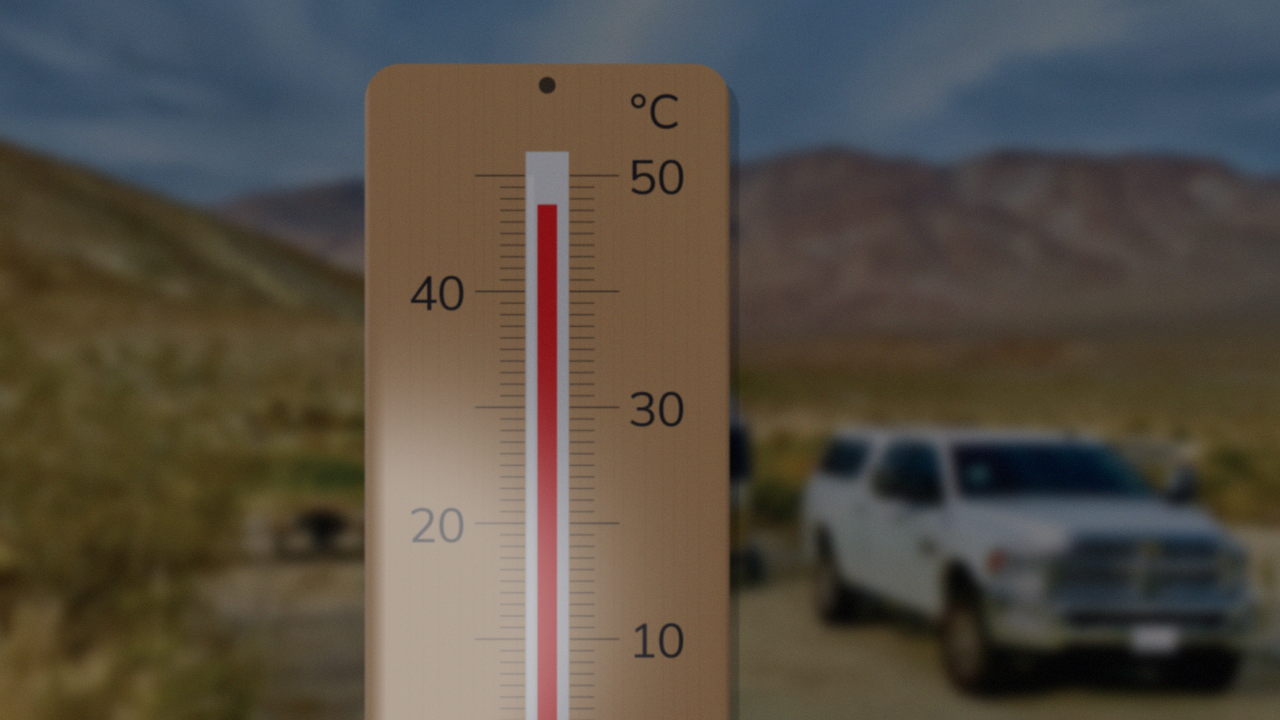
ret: 47.5,°C
